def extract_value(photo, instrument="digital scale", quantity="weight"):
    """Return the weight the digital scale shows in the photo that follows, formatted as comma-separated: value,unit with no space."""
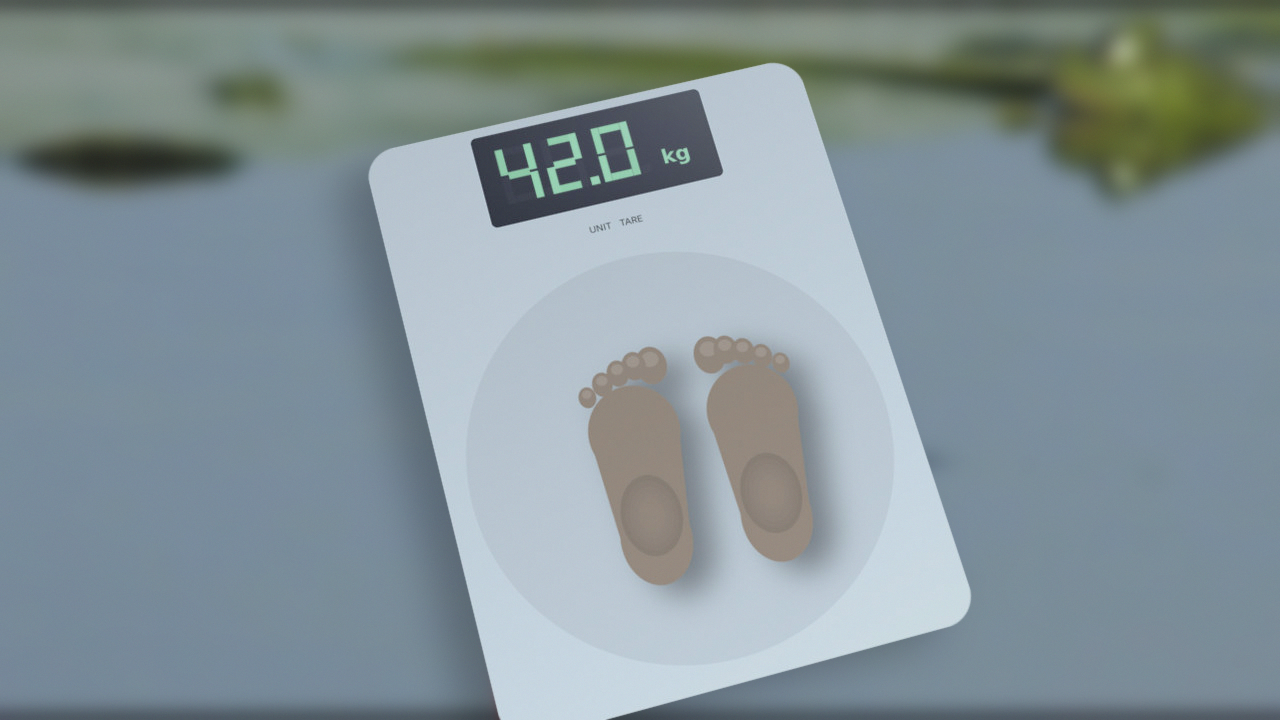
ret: 42.0,kg
